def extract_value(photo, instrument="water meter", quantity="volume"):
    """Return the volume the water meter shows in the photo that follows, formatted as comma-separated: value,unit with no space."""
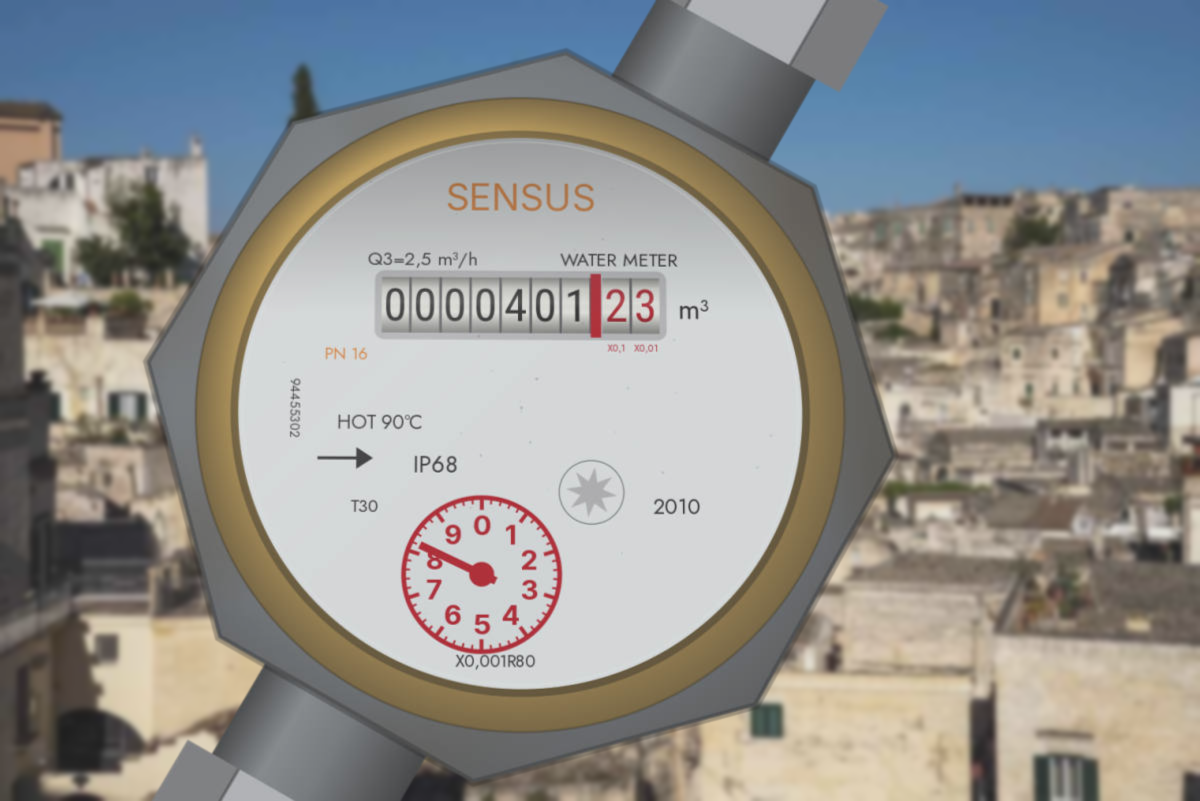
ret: 401.238,m³
